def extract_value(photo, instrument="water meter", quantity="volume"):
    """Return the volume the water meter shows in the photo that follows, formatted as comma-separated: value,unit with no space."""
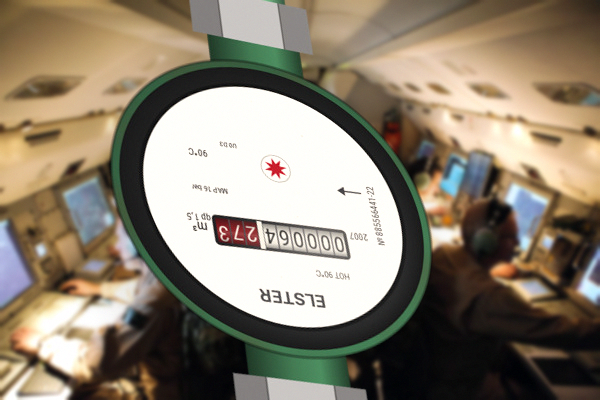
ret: 64.273,m³
